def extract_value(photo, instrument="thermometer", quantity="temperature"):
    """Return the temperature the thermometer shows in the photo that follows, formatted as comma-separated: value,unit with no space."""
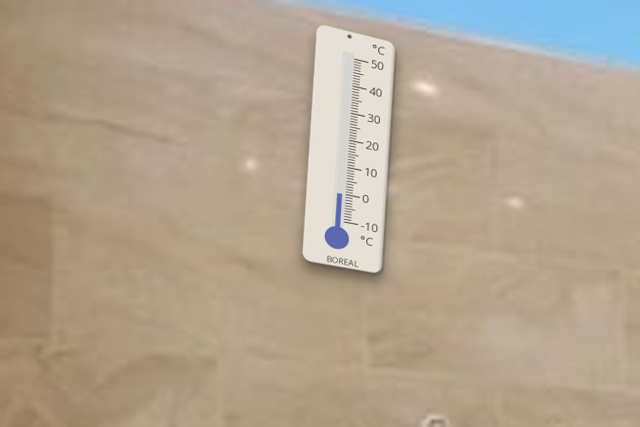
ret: 0,°C
